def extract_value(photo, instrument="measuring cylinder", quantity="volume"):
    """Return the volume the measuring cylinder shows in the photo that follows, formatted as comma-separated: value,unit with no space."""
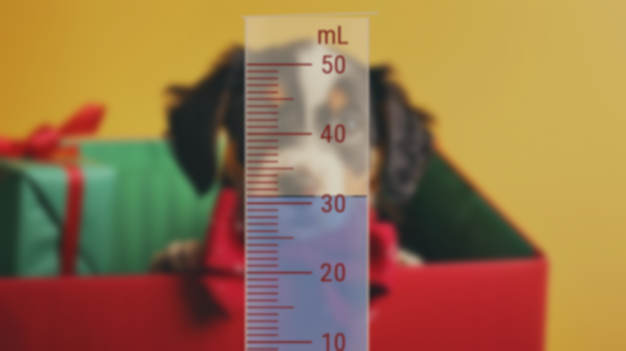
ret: 31,mL
